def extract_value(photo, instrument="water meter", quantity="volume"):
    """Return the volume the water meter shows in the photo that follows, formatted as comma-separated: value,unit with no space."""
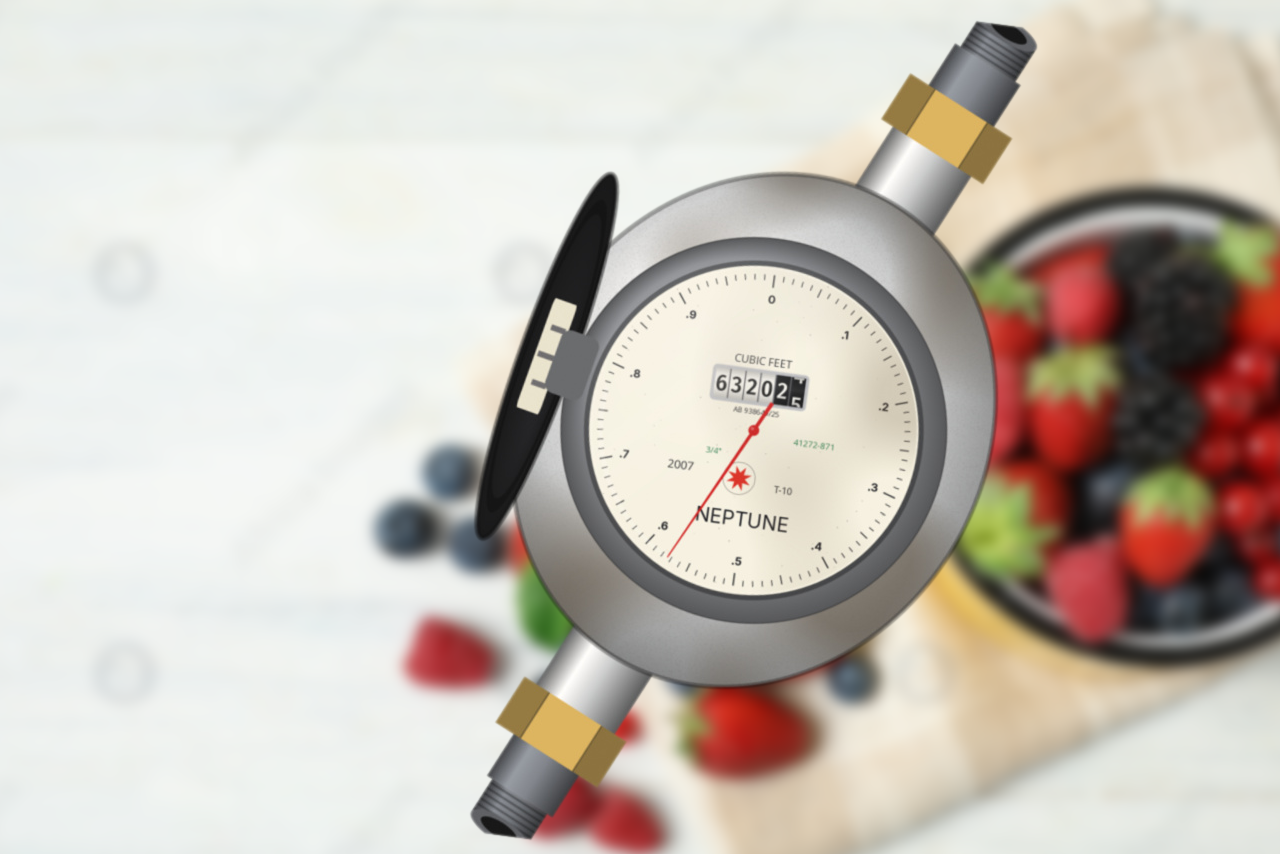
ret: 632024.57,ft³
